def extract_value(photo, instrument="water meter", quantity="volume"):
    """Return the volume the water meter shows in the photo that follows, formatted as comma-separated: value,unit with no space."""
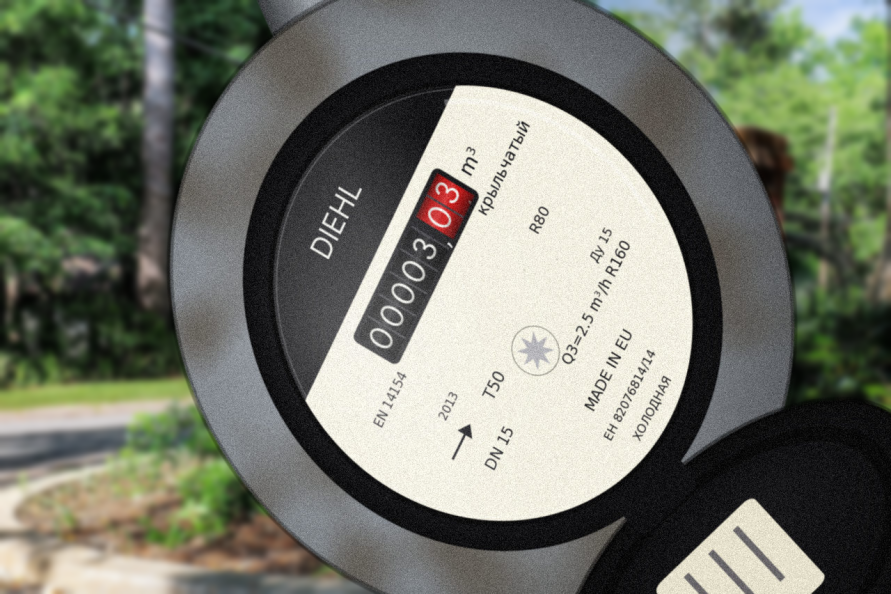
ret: 3.03,m³
